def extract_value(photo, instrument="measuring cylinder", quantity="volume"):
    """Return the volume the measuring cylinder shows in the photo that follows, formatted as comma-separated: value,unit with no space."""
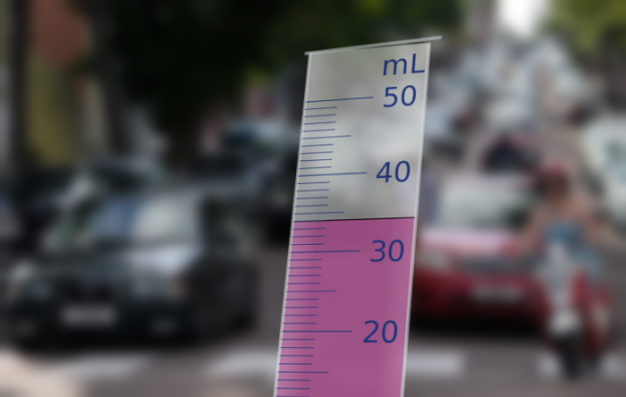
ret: 34,mL
